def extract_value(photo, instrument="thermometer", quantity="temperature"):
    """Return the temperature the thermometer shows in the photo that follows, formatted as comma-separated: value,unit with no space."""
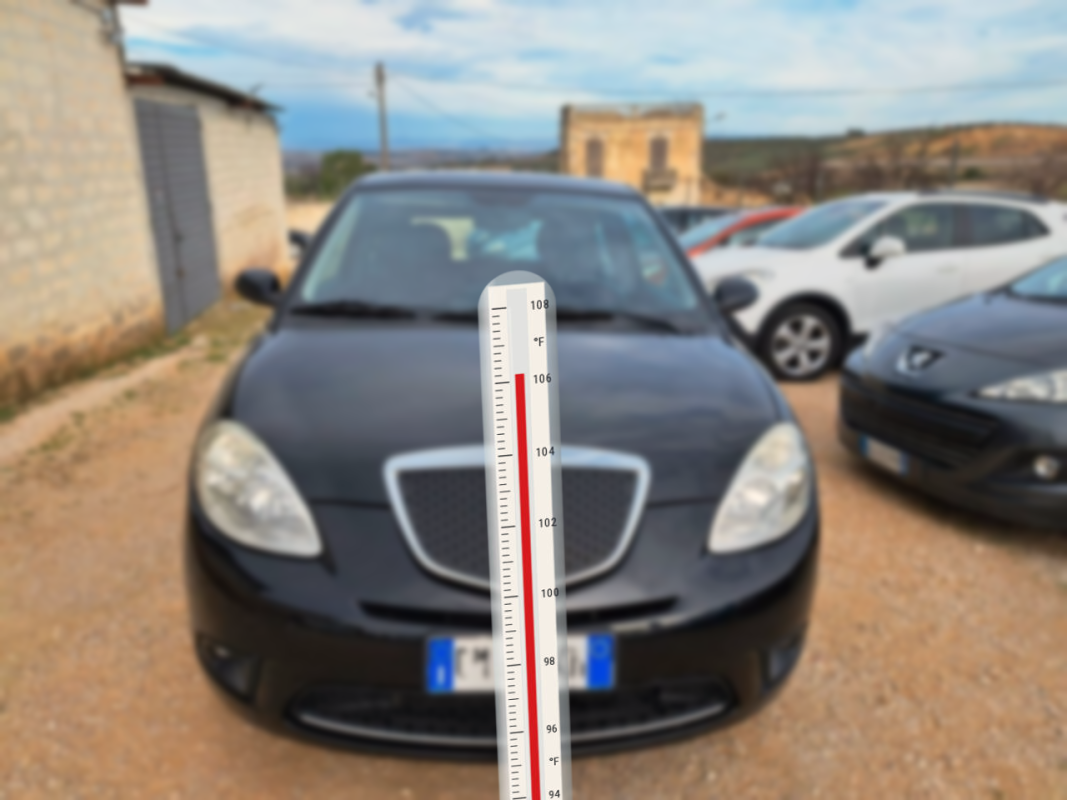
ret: 106.2,°F
